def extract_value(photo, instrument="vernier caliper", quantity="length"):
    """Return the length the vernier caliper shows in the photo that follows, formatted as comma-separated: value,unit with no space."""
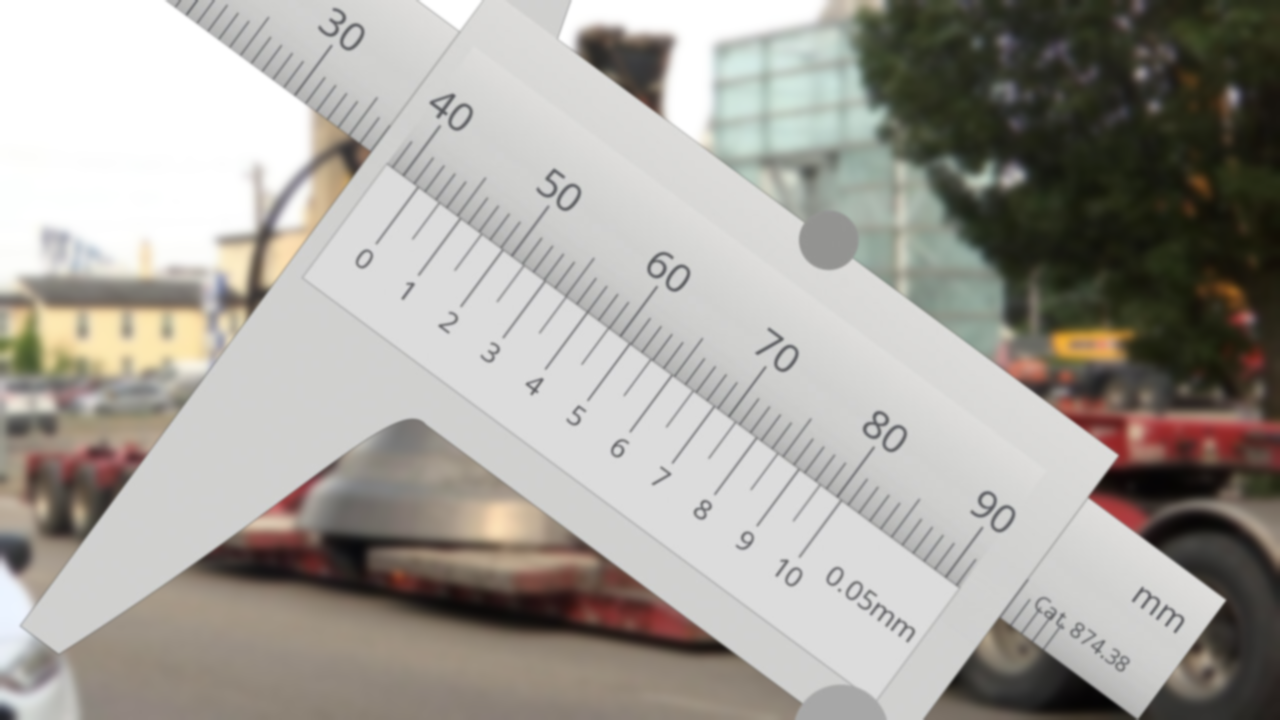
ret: 41.4,mm
